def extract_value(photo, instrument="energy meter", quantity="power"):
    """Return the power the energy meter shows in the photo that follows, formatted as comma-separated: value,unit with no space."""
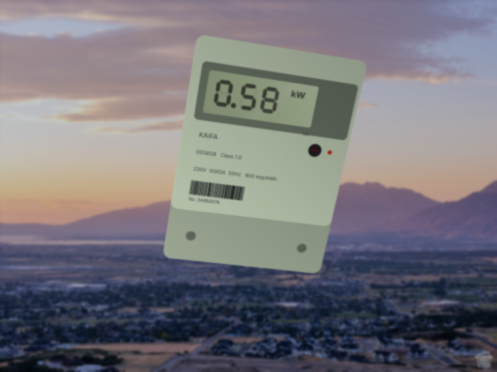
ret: 0.58,kW
